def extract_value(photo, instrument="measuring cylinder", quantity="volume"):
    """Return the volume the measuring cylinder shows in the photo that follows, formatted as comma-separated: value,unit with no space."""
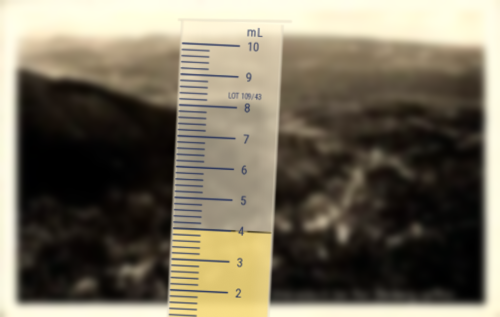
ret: 4,mL
